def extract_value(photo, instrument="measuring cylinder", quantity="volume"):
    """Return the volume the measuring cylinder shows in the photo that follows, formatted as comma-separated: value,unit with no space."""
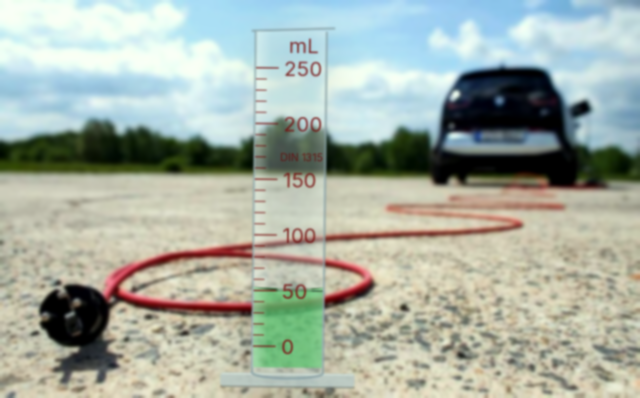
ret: 50,mL
